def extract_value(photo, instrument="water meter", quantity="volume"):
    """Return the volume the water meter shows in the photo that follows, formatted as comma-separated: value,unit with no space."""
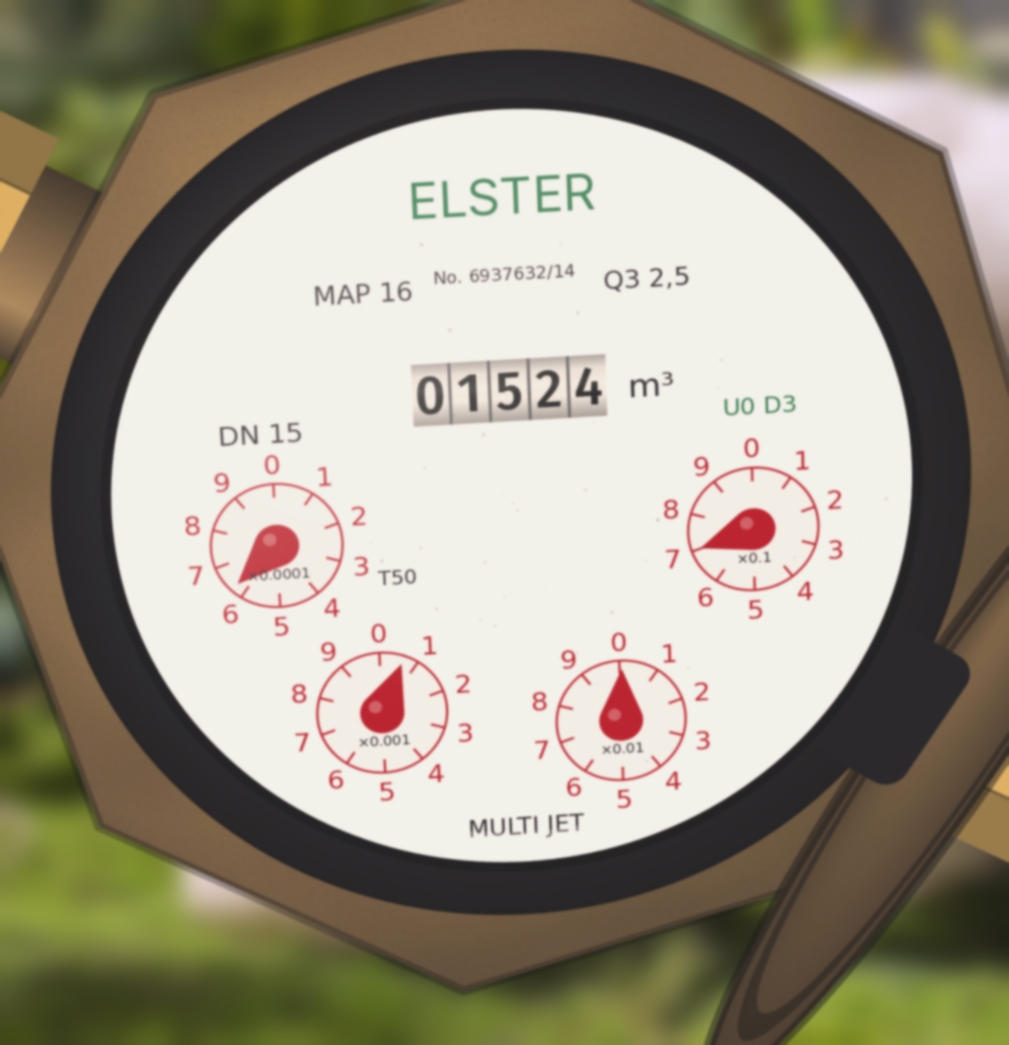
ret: 1524.7006,m³
